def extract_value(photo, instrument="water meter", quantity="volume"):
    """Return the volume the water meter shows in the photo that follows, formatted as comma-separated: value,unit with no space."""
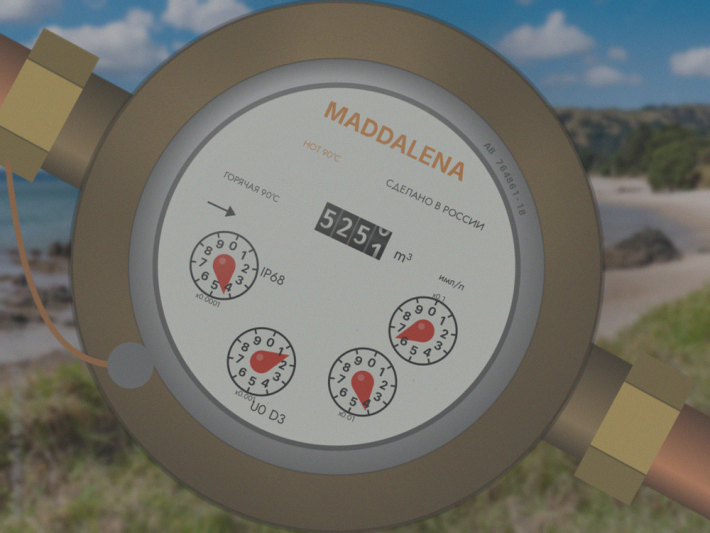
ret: 5250.6414,m³
